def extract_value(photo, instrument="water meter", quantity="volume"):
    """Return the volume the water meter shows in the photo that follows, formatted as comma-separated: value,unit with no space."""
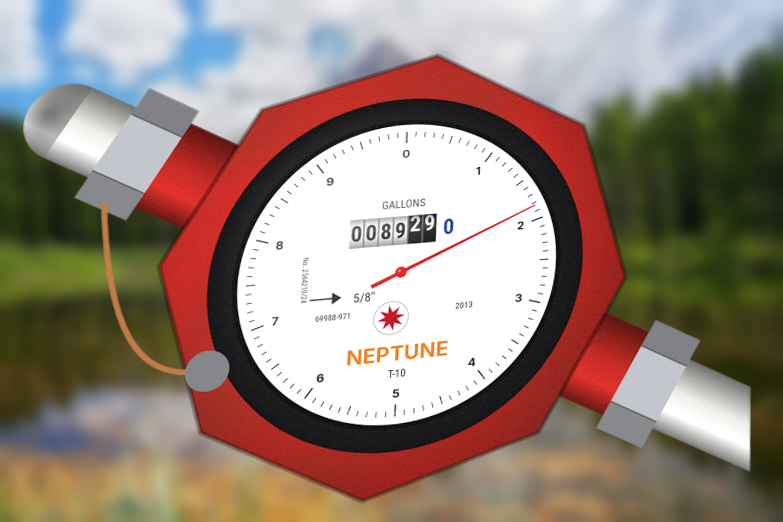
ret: 89291.8,gal
